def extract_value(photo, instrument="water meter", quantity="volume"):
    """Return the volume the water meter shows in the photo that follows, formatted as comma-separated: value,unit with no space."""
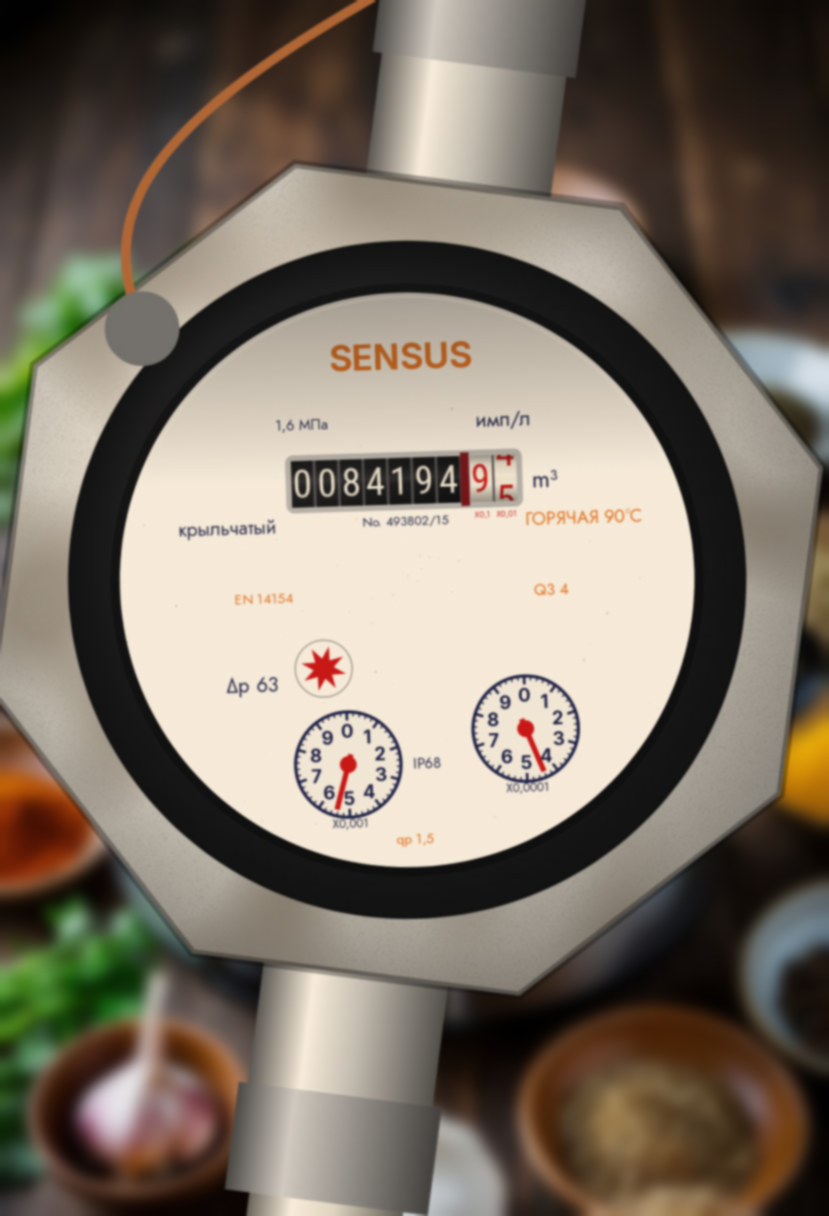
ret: 84194.9454,m³
